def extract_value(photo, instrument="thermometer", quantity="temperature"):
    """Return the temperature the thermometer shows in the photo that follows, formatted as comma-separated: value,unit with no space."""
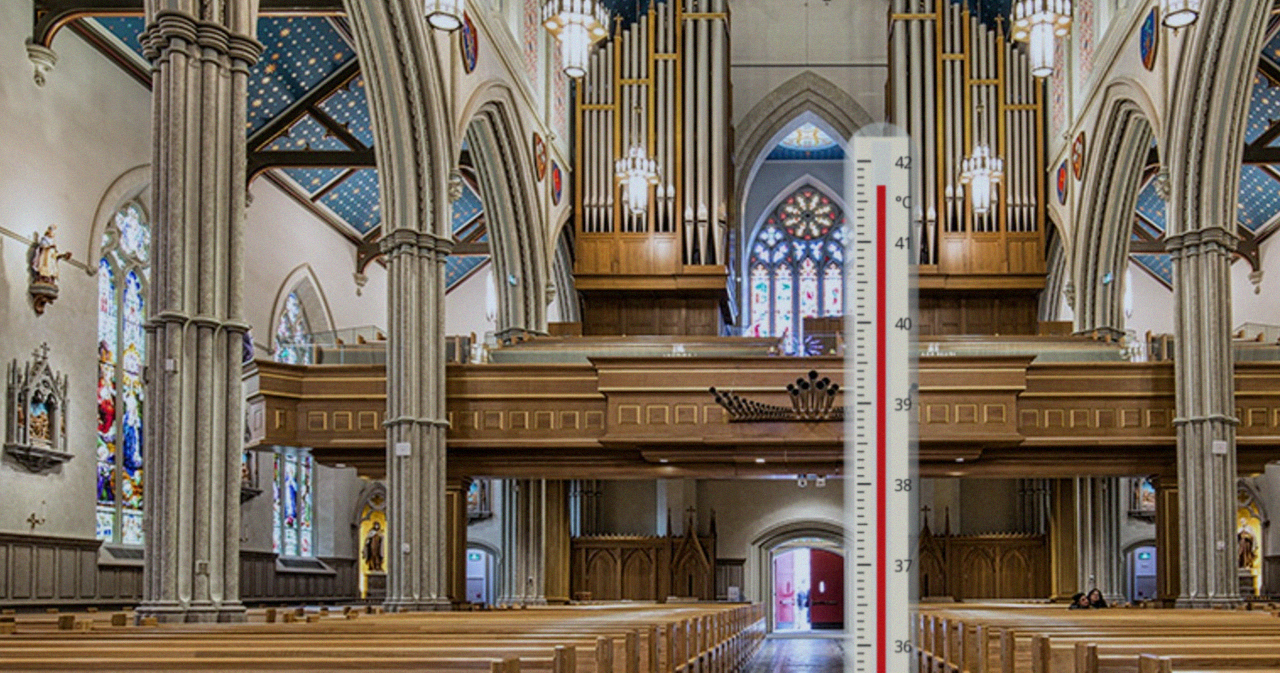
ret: 41.7,°C
